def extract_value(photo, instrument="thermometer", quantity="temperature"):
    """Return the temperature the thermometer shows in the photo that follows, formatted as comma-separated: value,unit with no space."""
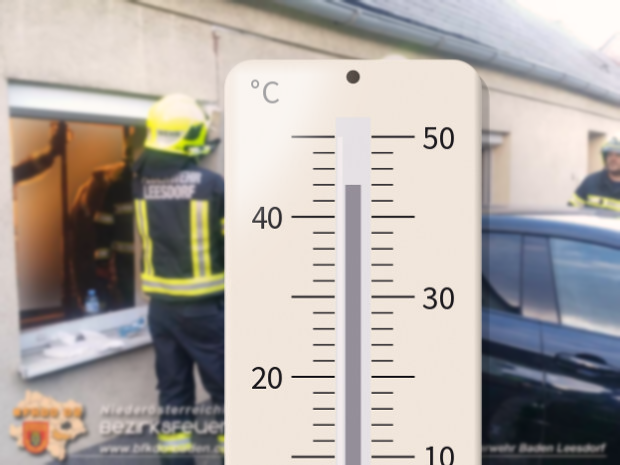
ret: 44,°C
